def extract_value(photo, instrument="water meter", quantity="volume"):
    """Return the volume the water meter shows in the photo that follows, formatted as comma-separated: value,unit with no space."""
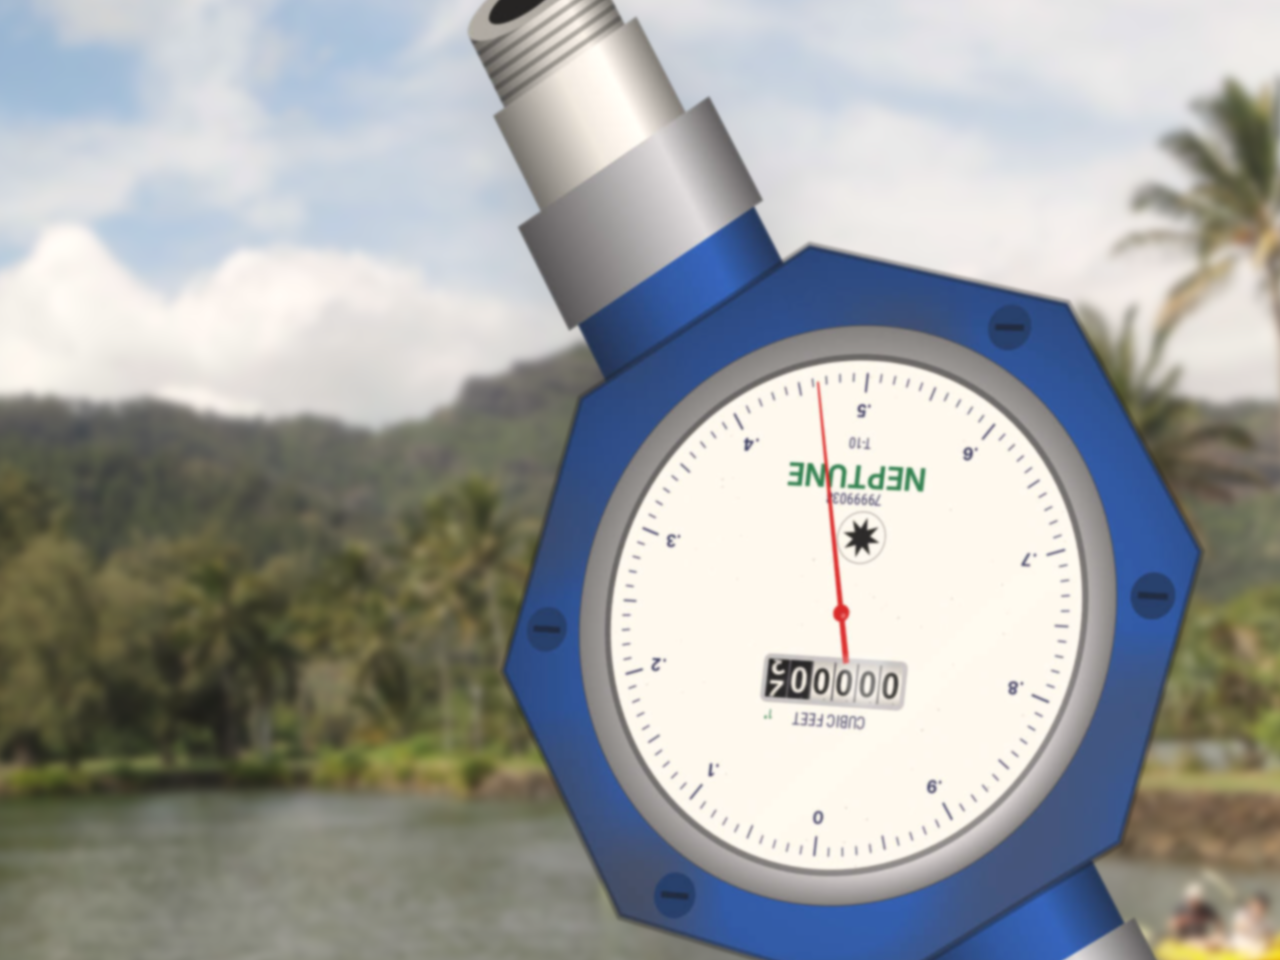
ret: 2.46,ft³
